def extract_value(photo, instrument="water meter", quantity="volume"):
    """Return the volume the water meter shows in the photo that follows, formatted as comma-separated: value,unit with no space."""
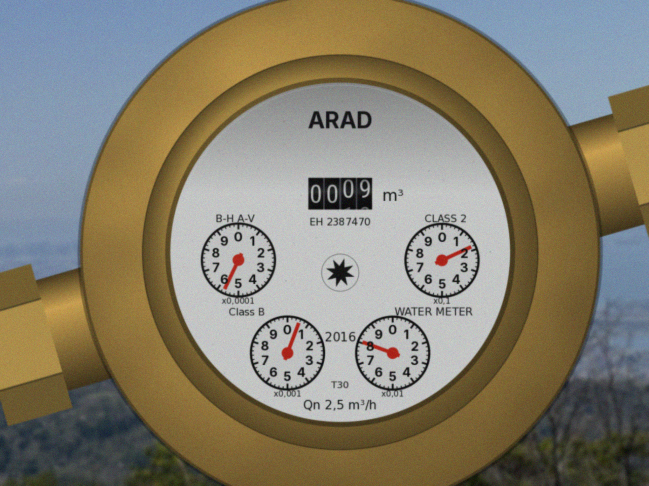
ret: 9.1805,m³
